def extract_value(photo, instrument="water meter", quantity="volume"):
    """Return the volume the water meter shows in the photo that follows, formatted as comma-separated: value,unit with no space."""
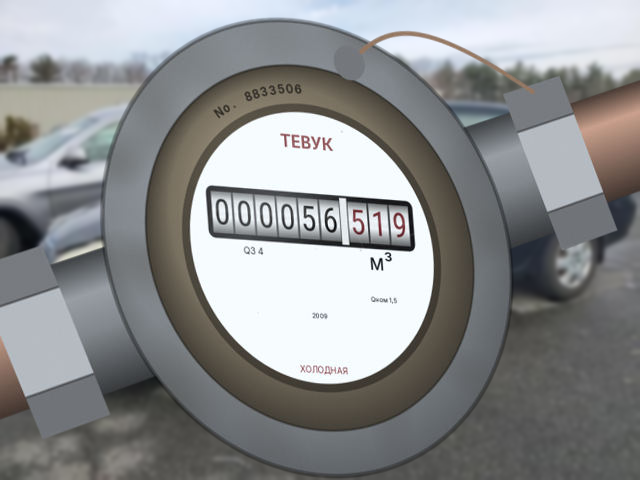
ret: 56.519,m³
